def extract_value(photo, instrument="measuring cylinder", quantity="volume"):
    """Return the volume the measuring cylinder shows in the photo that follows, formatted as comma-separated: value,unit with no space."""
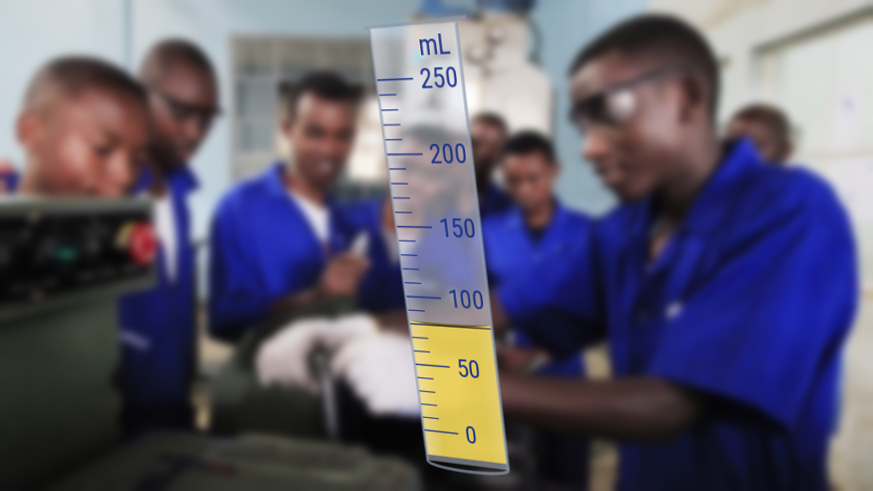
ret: 80,mL
